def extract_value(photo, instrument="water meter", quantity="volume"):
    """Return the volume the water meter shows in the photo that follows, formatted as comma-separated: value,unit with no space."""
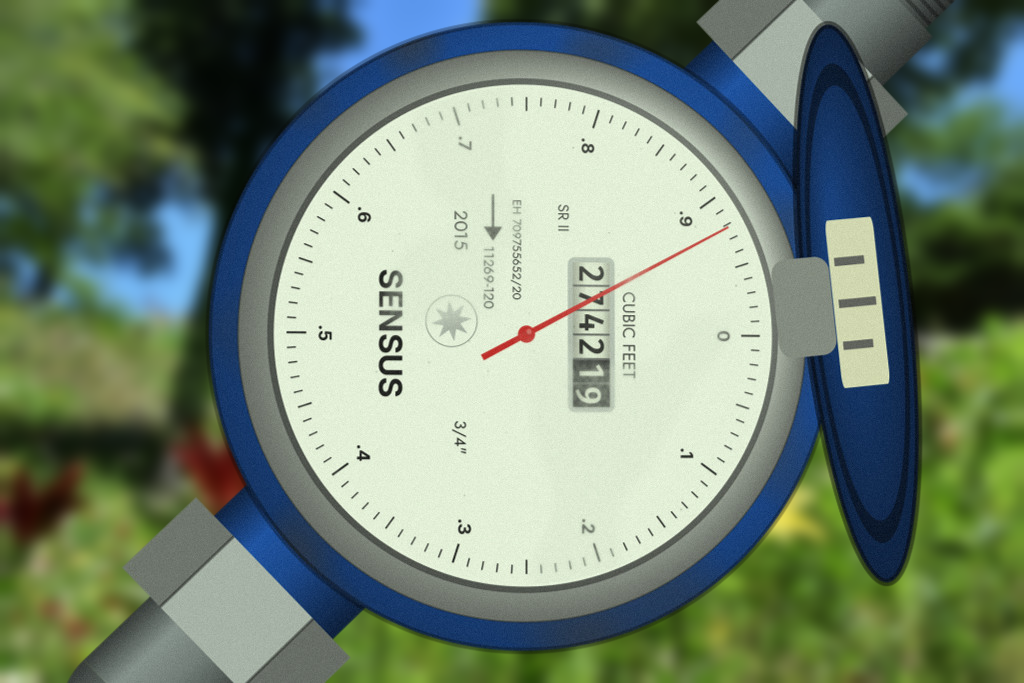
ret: 274218.92,ft³
